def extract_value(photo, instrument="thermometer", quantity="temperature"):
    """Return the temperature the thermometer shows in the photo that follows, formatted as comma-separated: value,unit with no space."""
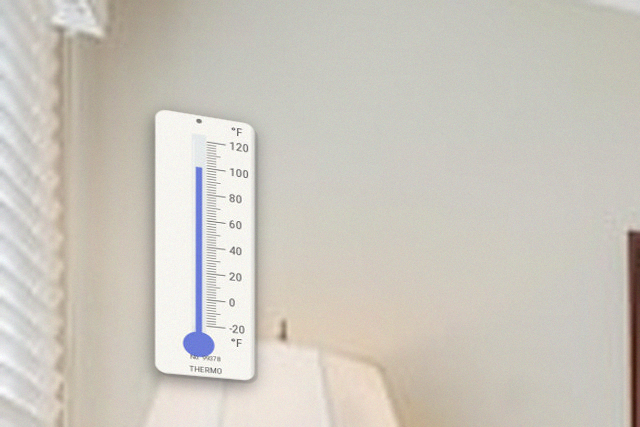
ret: 100,°F
